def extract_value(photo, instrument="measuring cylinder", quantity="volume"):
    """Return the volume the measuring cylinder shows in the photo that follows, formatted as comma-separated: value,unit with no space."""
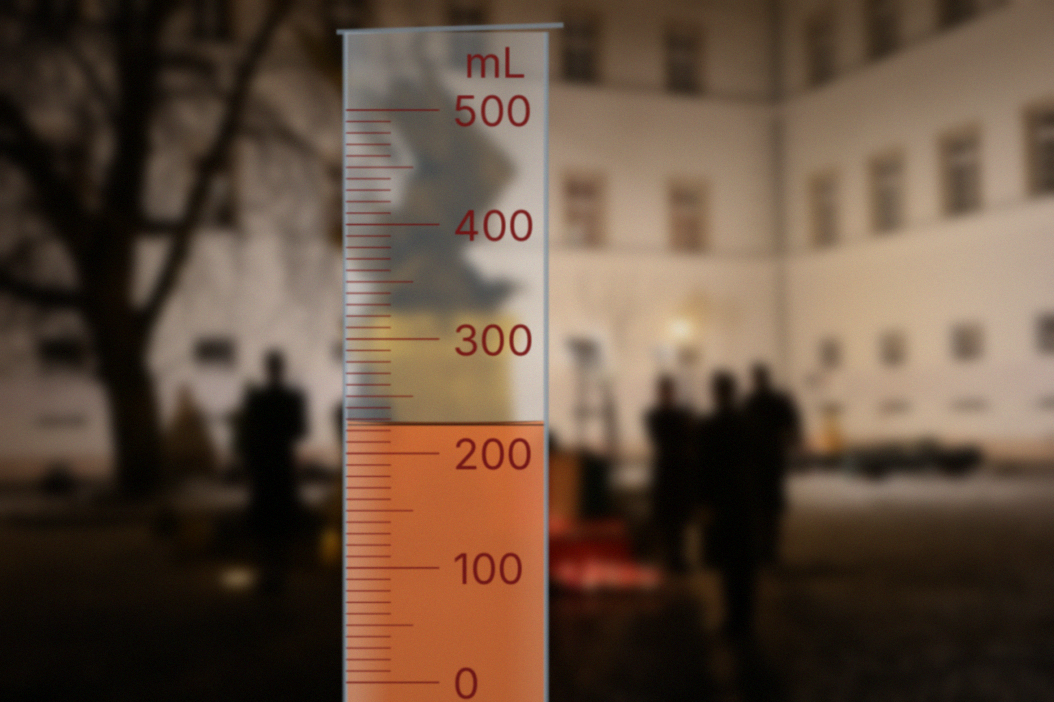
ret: 225,mL
